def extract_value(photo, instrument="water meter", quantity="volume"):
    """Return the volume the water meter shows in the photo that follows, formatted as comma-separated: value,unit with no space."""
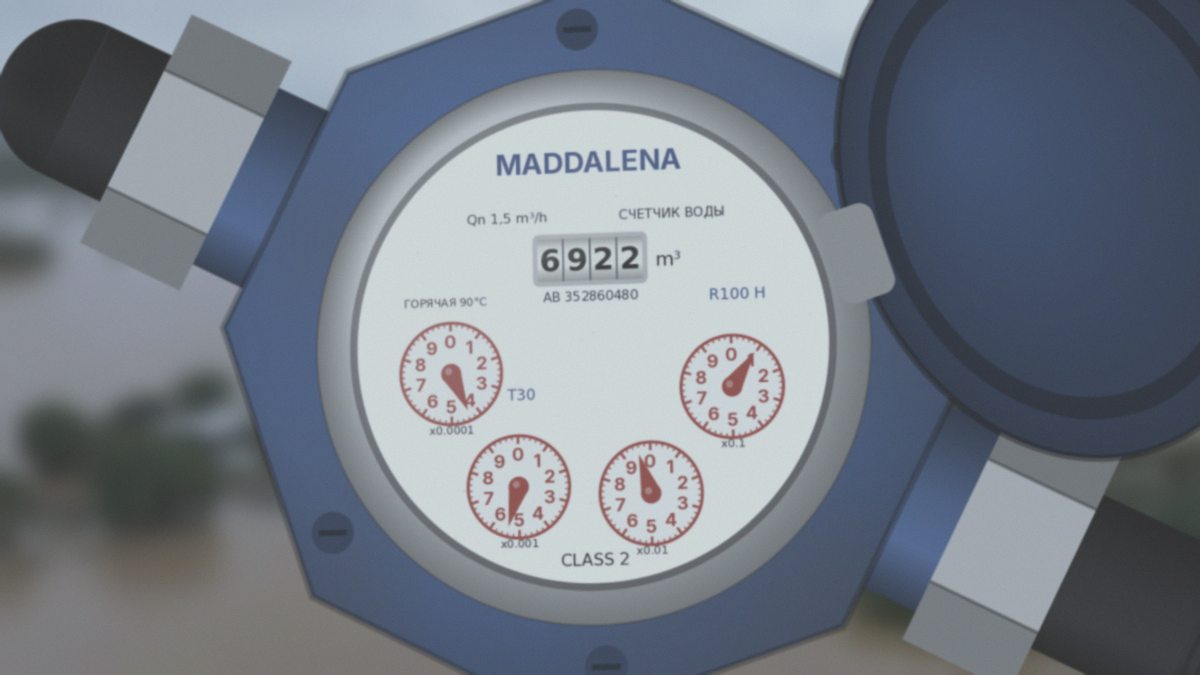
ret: 6922.0954,m³
